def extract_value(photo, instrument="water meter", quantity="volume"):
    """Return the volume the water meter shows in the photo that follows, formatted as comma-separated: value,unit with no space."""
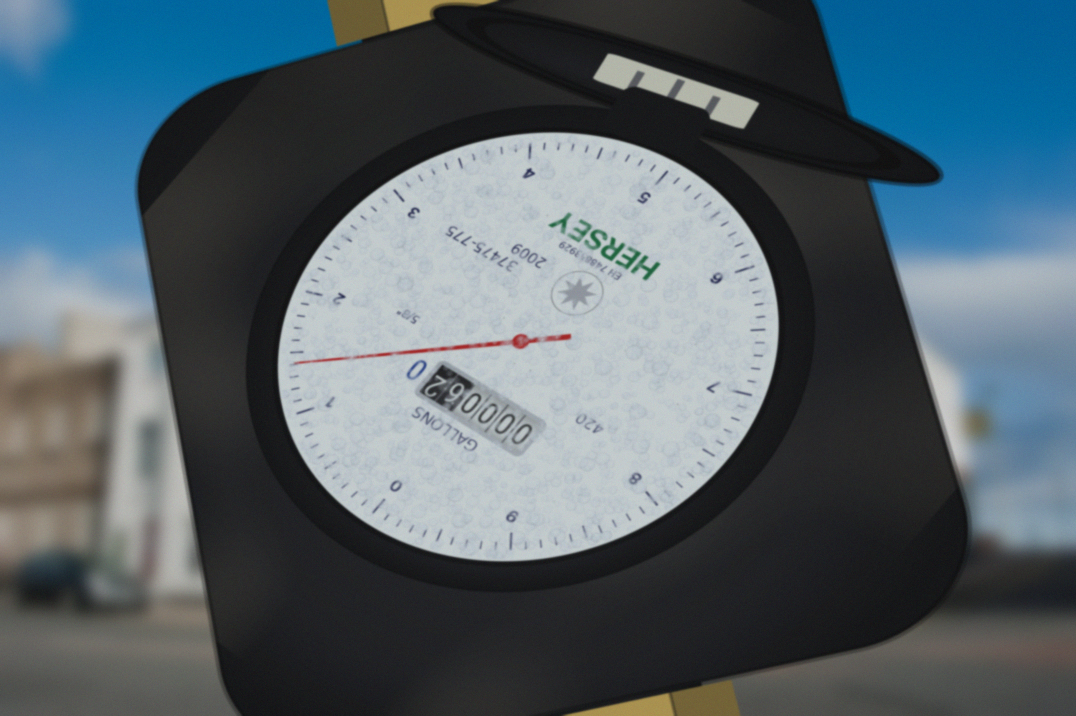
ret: 621.4,gal
